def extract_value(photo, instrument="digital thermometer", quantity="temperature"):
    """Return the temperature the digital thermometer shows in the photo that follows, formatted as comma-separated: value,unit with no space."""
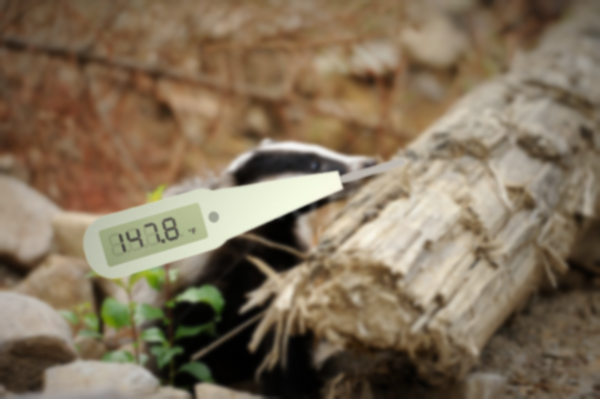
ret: 147.8,°F
